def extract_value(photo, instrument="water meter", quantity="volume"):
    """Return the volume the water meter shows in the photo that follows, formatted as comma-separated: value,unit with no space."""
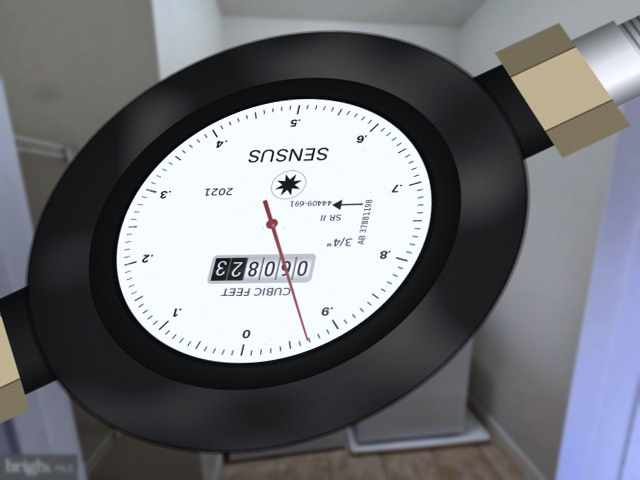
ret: 60822.93,ft³
